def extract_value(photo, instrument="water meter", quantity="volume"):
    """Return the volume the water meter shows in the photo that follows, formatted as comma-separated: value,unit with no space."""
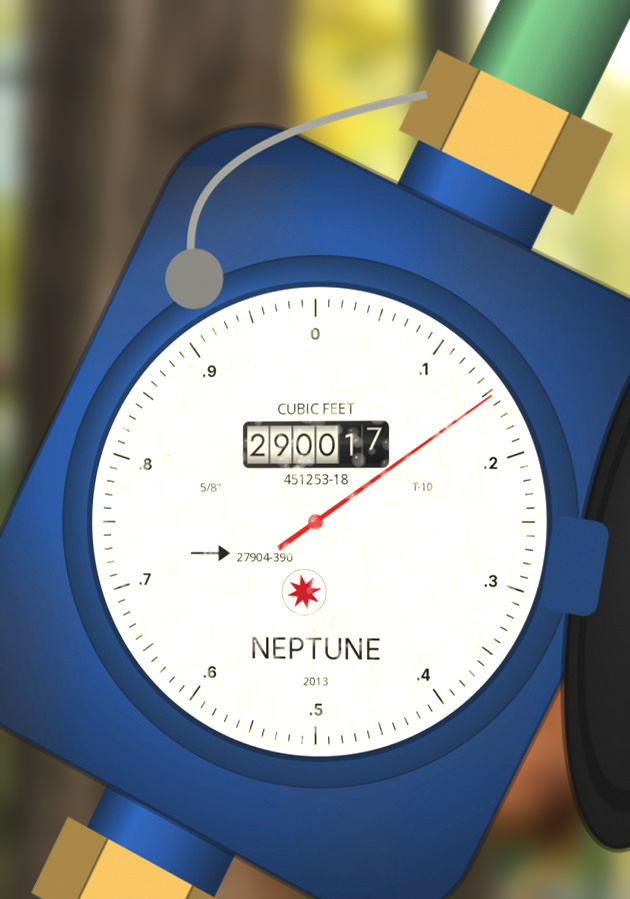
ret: 290017.15,ft³
